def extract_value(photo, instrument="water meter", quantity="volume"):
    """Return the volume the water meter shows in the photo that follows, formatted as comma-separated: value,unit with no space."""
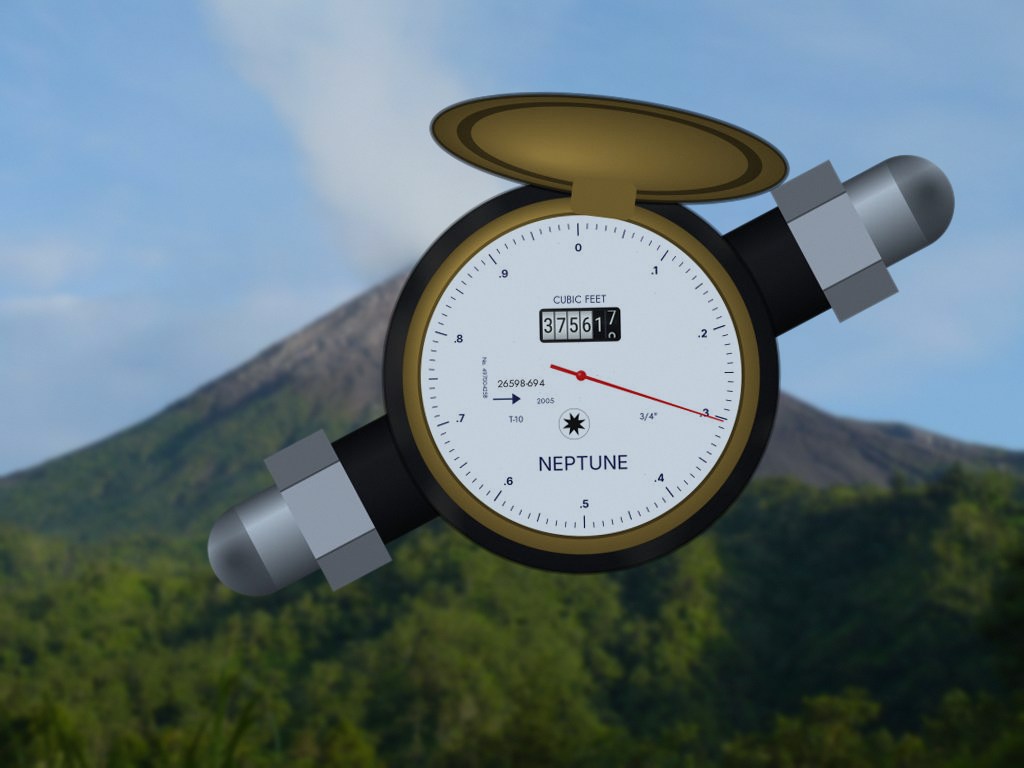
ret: 375617.30,ft³
